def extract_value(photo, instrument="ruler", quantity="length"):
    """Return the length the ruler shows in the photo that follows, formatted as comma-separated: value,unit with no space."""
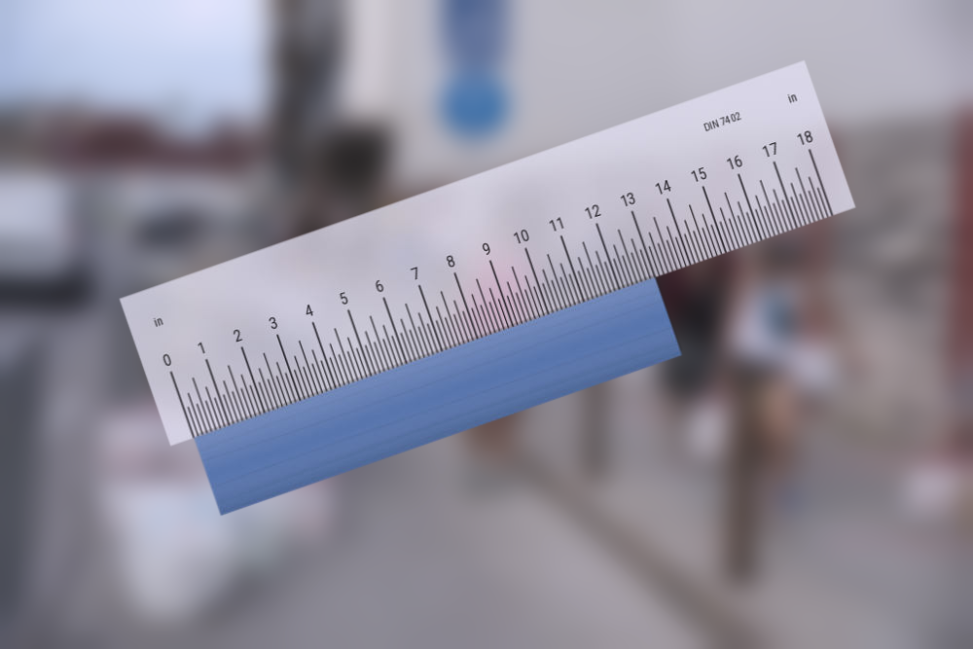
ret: 13,in
